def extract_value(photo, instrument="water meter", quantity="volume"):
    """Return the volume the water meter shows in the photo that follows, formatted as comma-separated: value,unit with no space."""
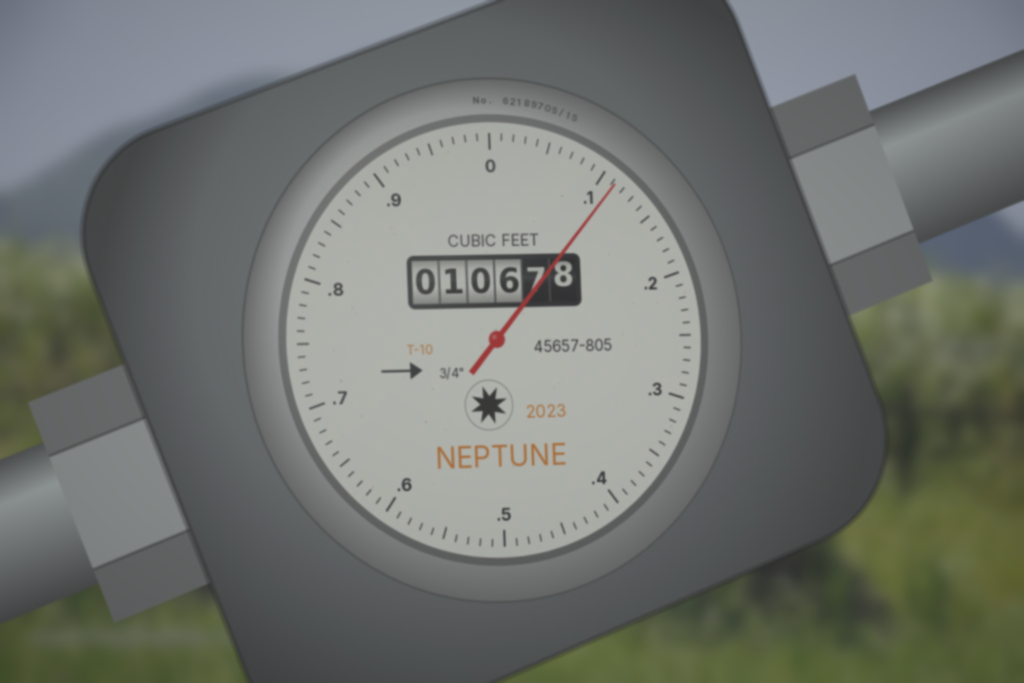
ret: 10678.11,ft³
